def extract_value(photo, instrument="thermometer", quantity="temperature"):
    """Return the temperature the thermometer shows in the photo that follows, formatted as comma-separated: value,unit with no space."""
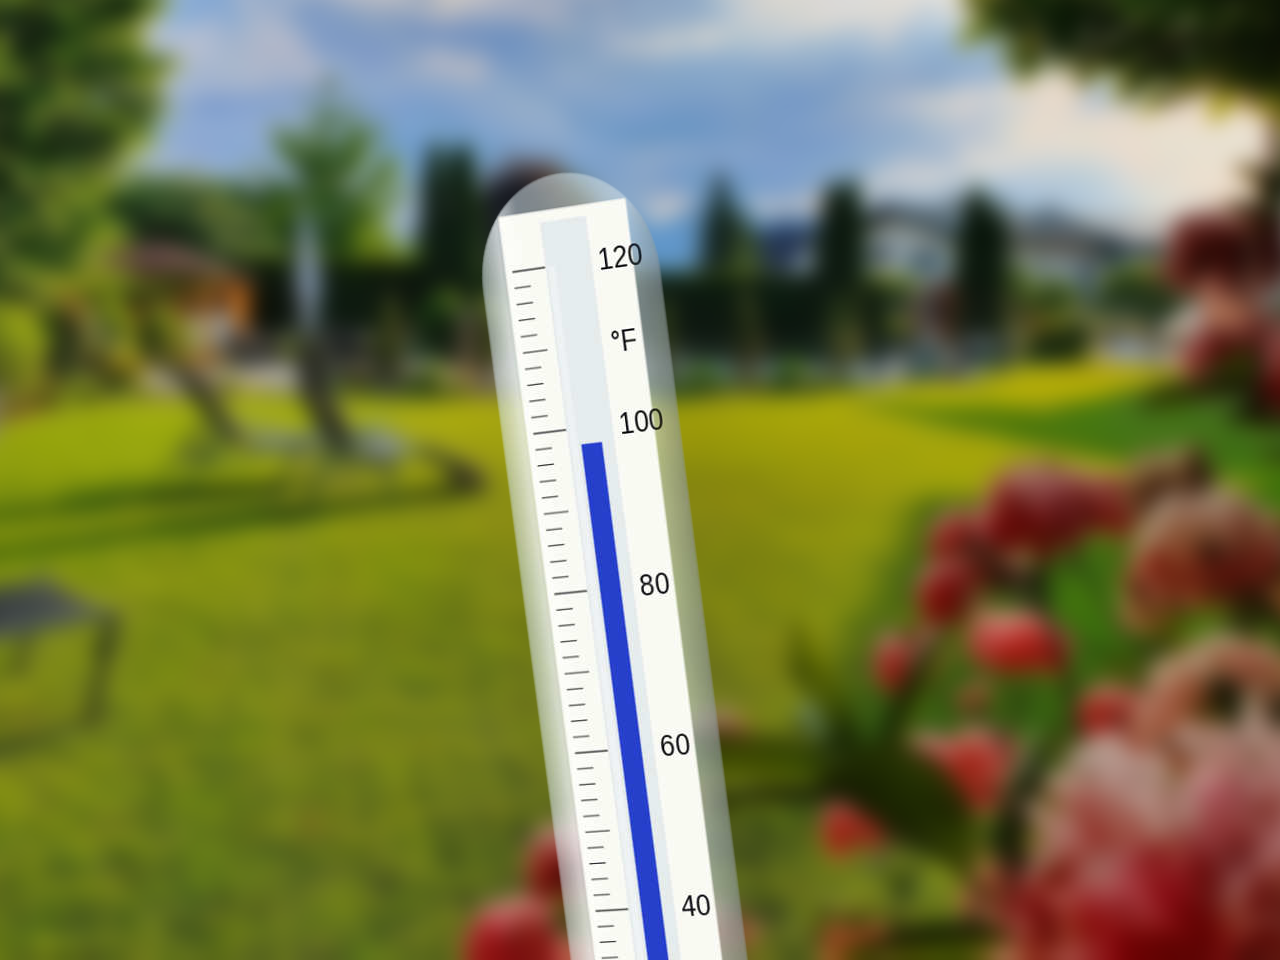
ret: 98,°F
